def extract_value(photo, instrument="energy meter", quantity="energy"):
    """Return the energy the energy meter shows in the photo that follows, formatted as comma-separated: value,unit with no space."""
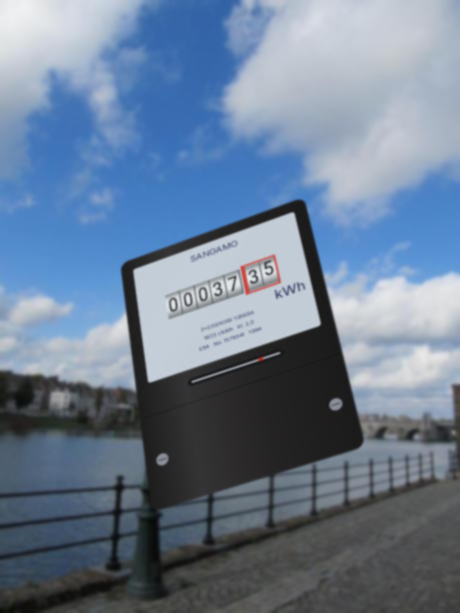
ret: 37.35,kWh
